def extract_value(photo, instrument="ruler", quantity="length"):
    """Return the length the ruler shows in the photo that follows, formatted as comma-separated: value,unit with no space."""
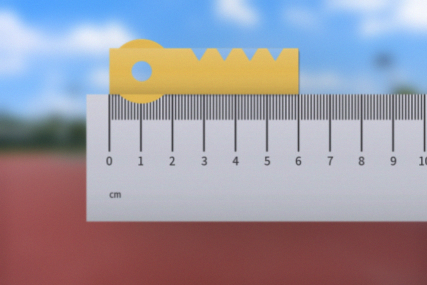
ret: 6,cm
